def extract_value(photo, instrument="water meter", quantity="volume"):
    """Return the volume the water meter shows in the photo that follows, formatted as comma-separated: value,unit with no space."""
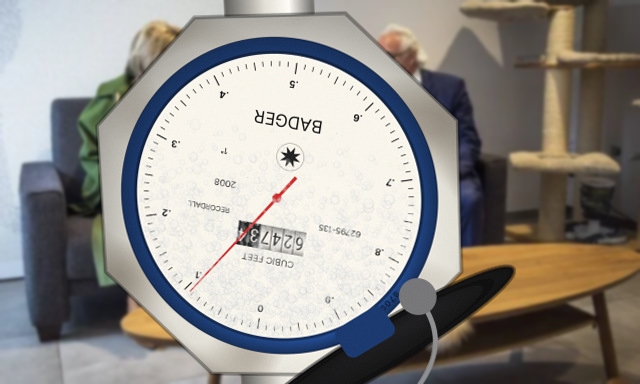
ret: 624734.09,ft³
